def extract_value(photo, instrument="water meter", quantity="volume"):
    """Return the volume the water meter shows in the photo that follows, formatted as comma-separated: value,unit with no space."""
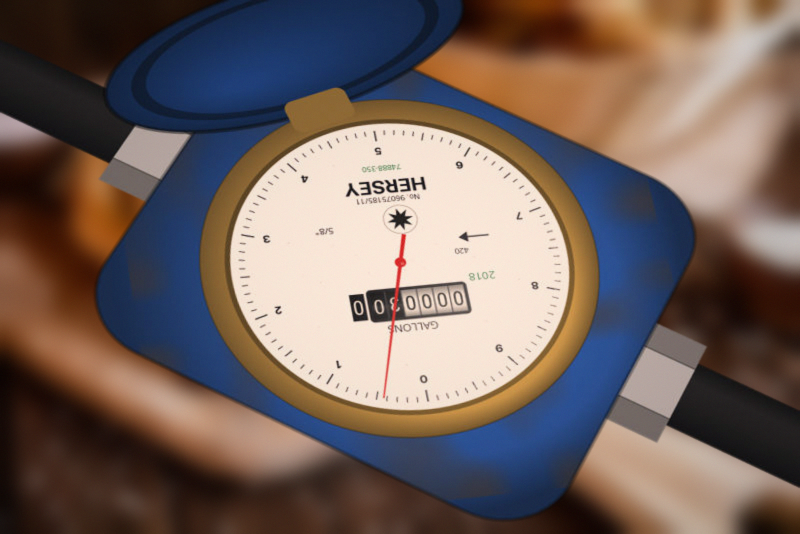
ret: 300.4,gal
